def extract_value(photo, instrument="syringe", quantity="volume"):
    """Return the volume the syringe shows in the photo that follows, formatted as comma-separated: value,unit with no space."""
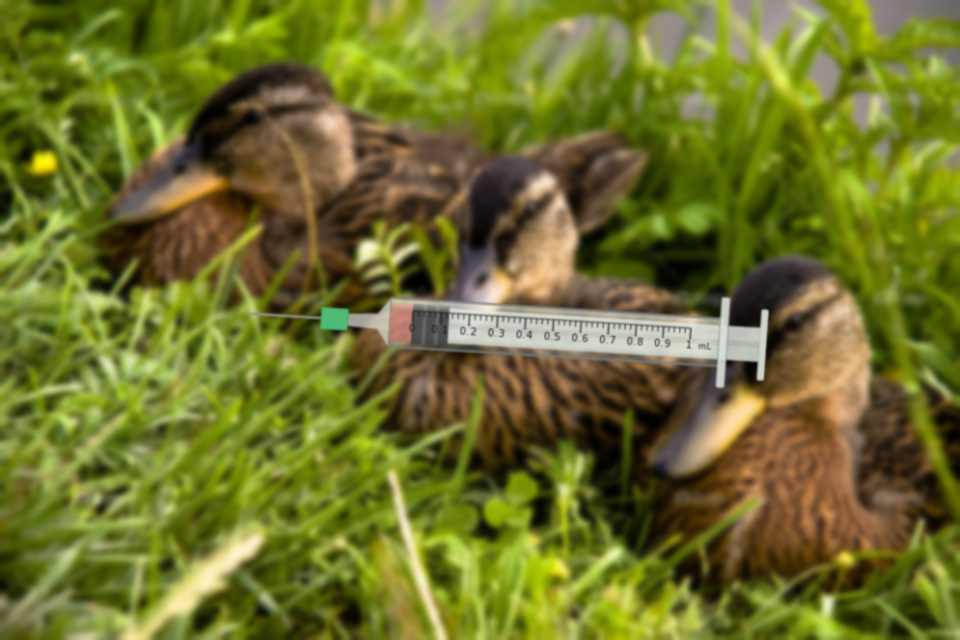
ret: 0,mL
